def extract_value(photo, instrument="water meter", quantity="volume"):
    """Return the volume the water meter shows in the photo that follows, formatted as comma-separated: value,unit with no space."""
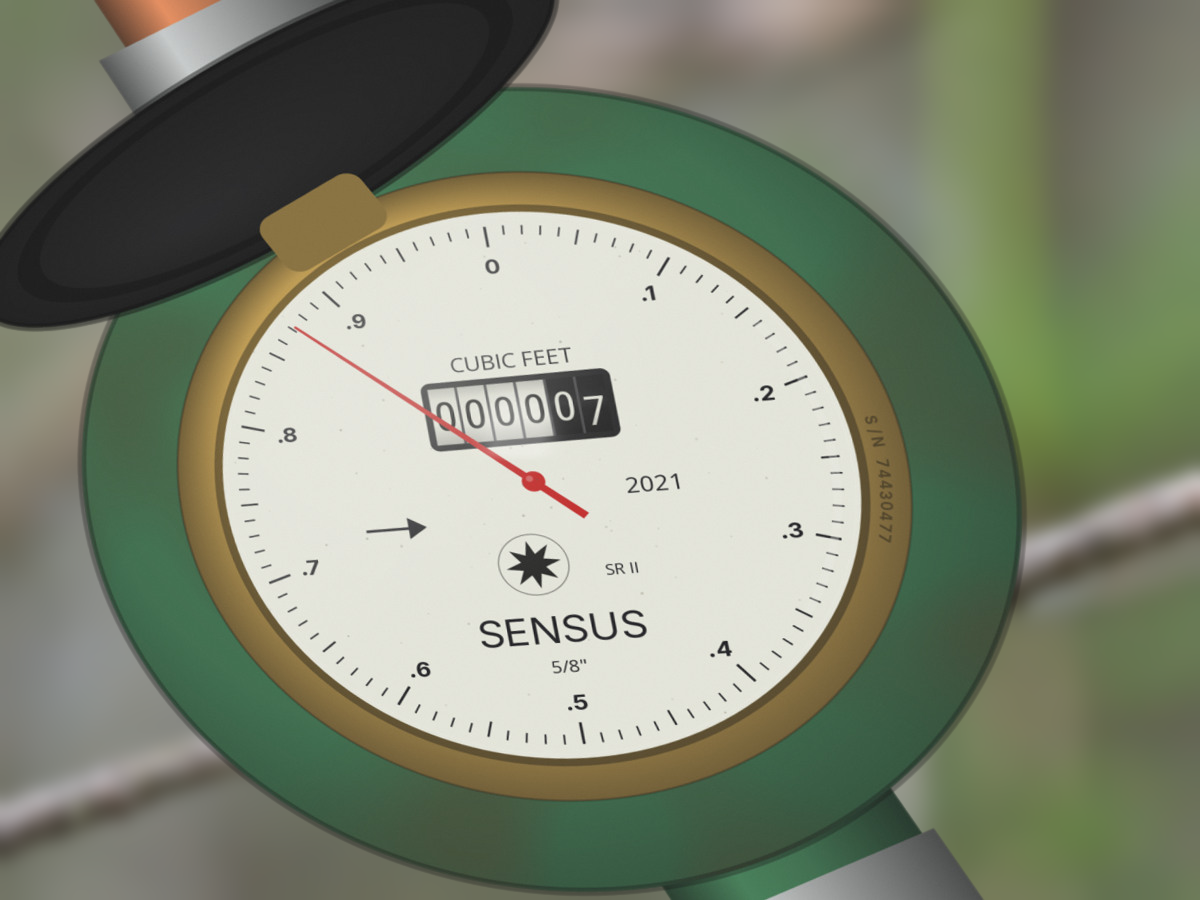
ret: 6.87,ft³
